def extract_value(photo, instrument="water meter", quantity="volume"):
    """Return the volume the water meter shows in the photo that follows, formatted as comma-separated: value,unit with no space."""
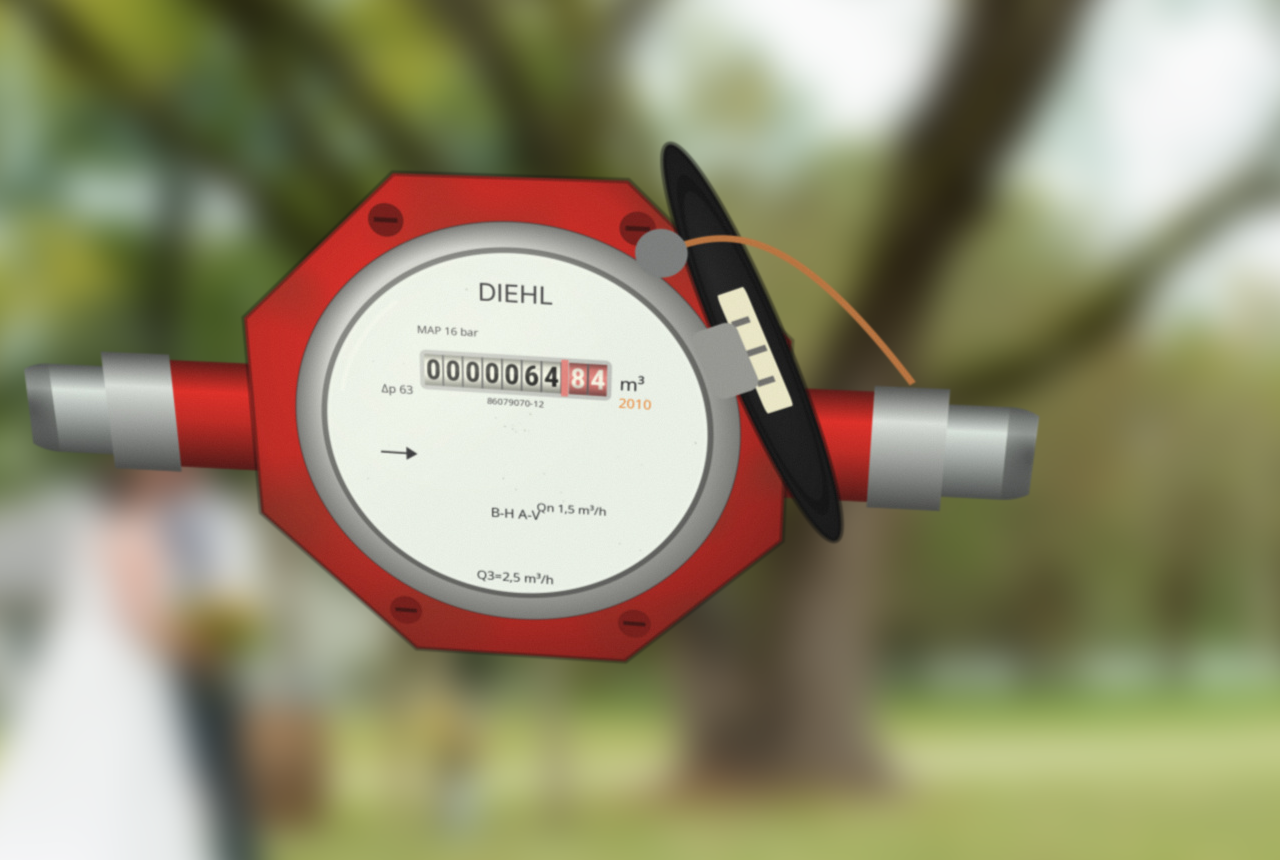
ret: 64.84,m³
